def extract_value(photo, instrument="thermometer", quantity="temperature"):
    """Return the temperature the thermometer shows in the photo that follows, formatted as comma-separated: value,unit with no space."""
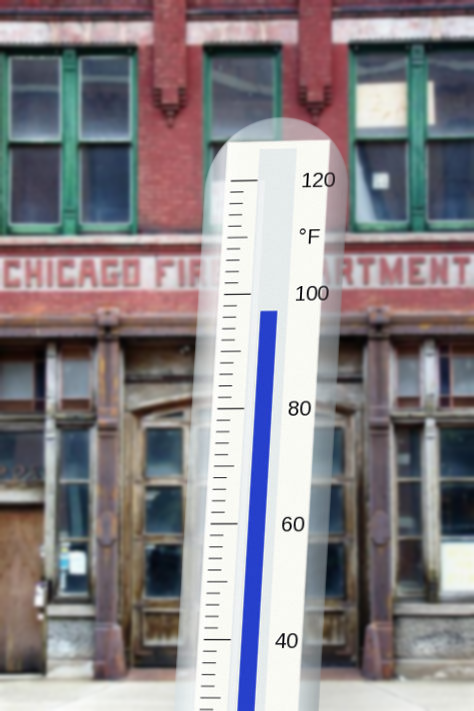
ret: 97,°F
